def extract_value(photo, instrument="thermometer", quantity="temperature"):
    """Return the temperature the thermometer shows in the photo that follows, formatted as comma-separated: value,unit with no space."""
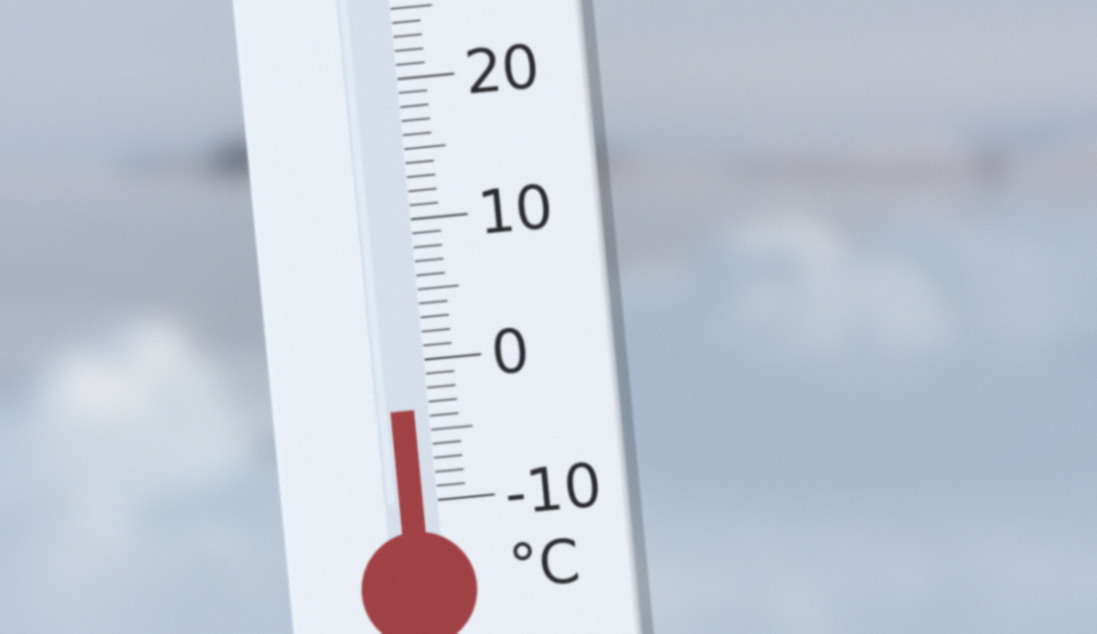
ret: -3.5,°C
